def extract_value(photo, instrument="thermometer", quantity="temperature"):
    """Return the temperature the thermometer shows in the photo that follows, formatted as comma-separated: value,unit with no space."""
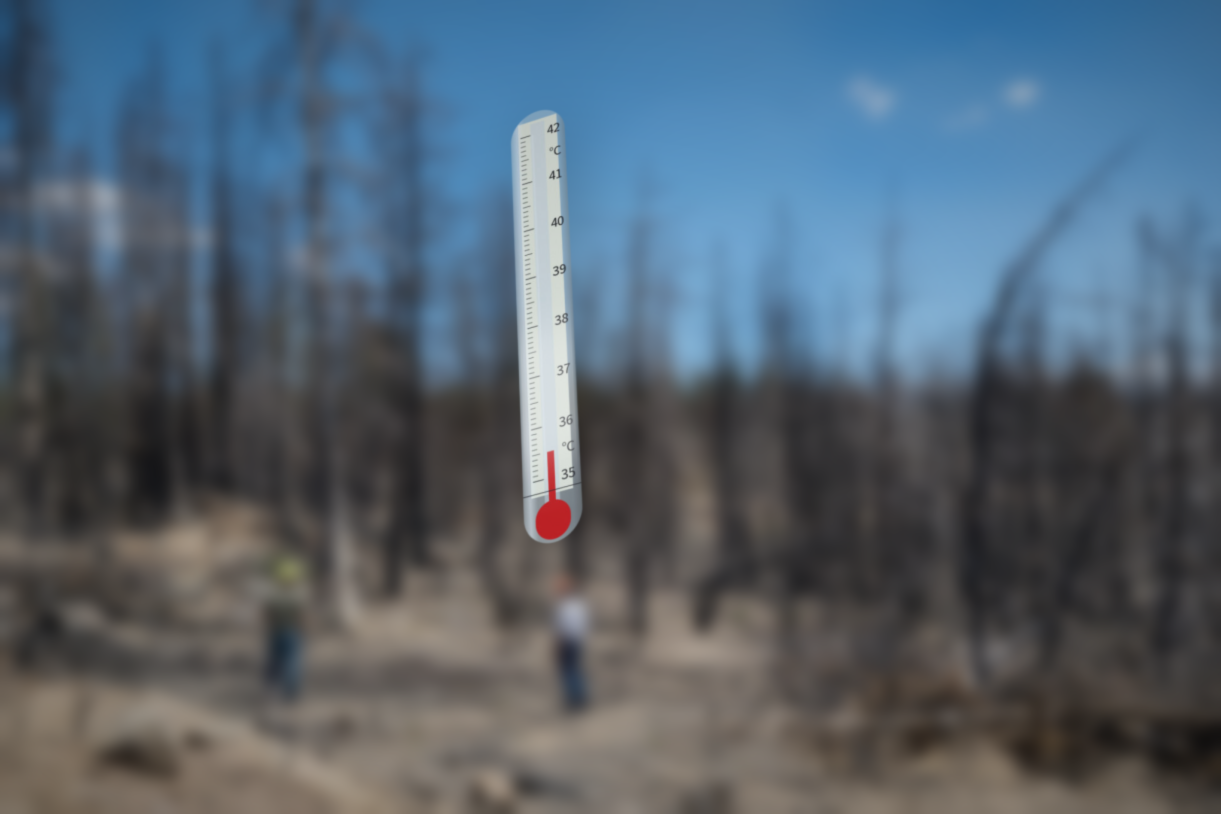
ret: 35.5,°C
